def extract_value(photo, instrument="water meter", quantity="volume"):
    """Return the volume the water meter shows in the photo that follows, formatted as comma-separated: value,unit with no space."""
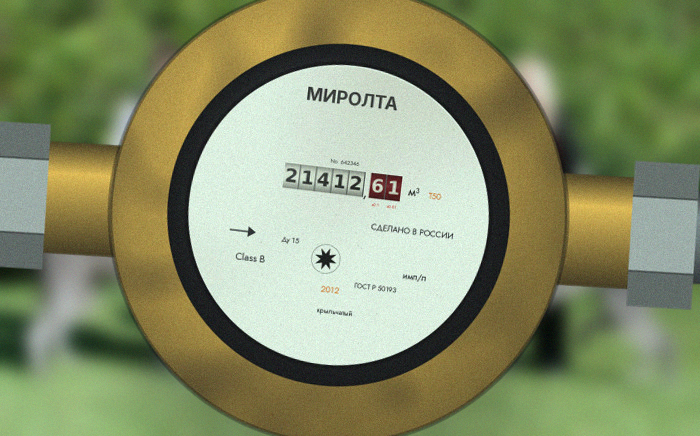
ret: 21412.61,m³
